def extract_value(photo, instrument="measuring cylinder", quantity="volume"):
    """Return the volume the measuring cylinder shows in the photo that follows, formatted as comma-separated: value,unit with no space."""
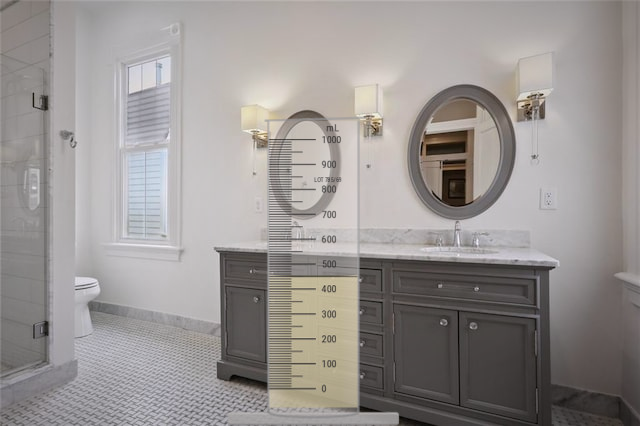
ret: 450,mL
